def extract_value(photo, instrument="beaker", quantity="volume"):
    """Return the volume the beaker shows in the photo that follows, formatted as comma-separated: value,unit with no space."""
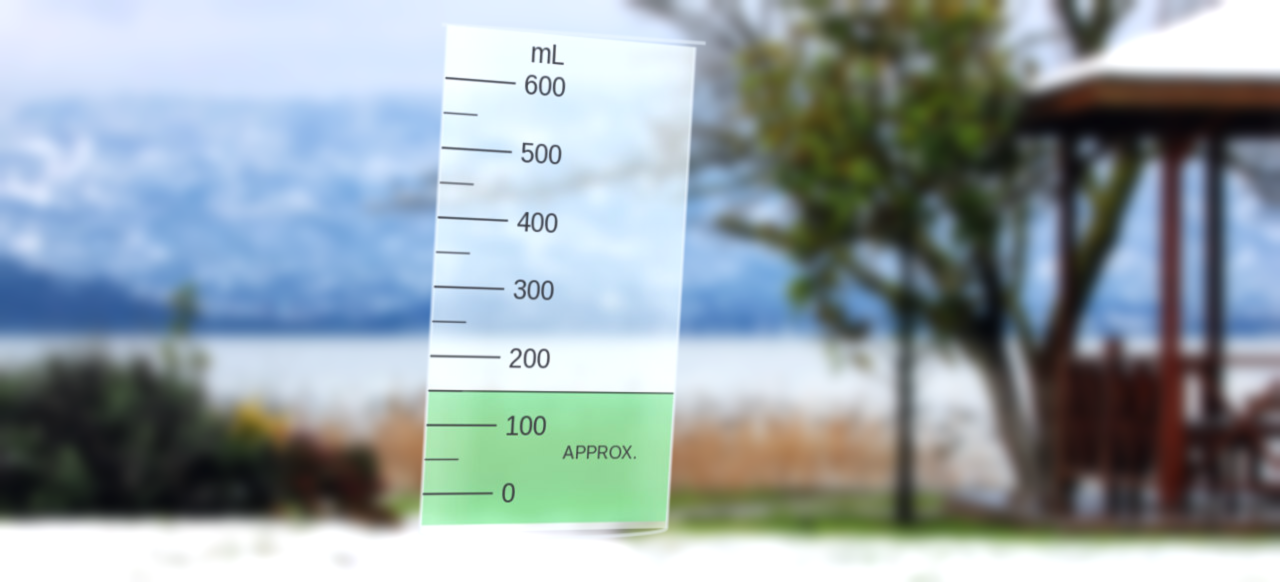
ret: 150,mL
